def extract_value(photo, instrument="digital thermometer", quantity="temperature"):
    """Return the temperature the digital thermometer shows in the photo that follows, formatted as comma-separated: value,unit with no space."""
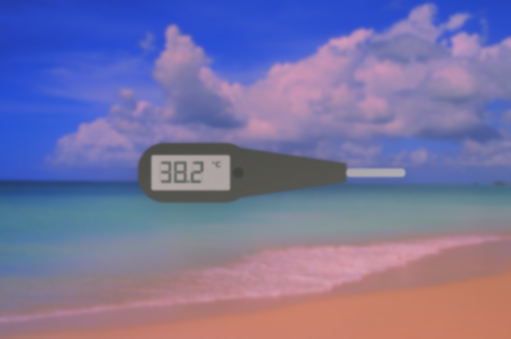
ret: 38.2,°C
